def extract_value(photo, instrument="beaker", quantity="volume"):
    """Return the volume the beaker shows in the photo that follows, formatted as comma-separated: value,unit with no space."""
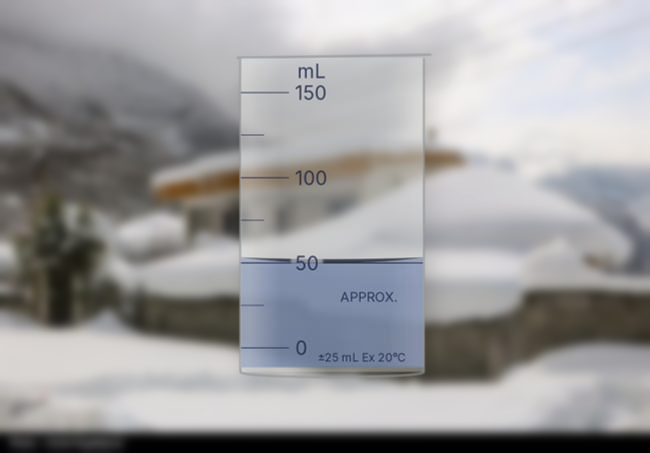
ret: 50,mL
